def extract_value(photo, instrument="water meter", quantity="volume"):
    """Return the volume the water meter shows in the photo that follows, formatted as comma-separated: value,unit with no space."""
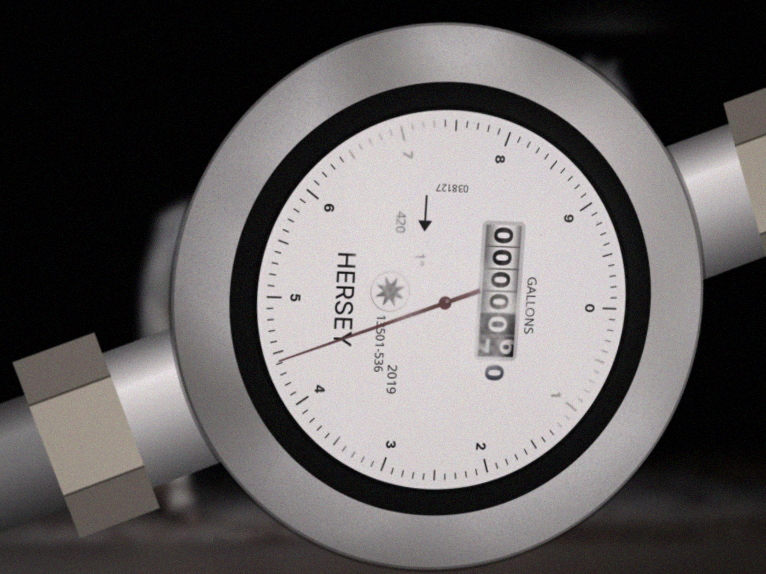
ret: 64.4,gal
